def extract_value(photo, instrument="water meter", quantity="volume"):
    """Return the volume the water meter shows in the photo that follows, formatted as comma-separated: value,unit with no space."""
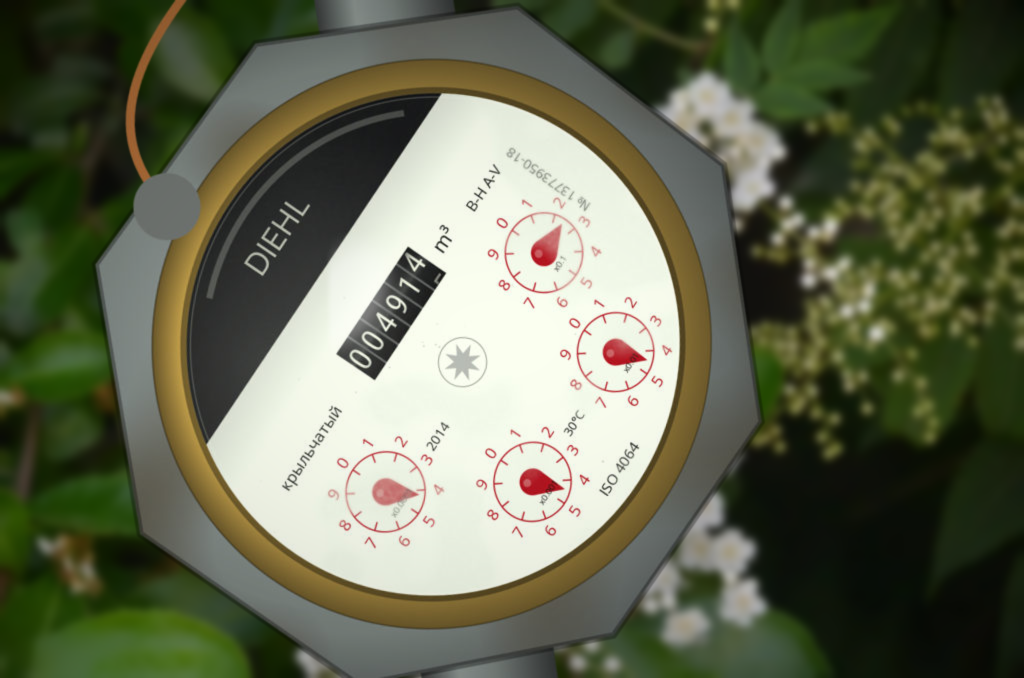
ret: 4914.2444,m³
